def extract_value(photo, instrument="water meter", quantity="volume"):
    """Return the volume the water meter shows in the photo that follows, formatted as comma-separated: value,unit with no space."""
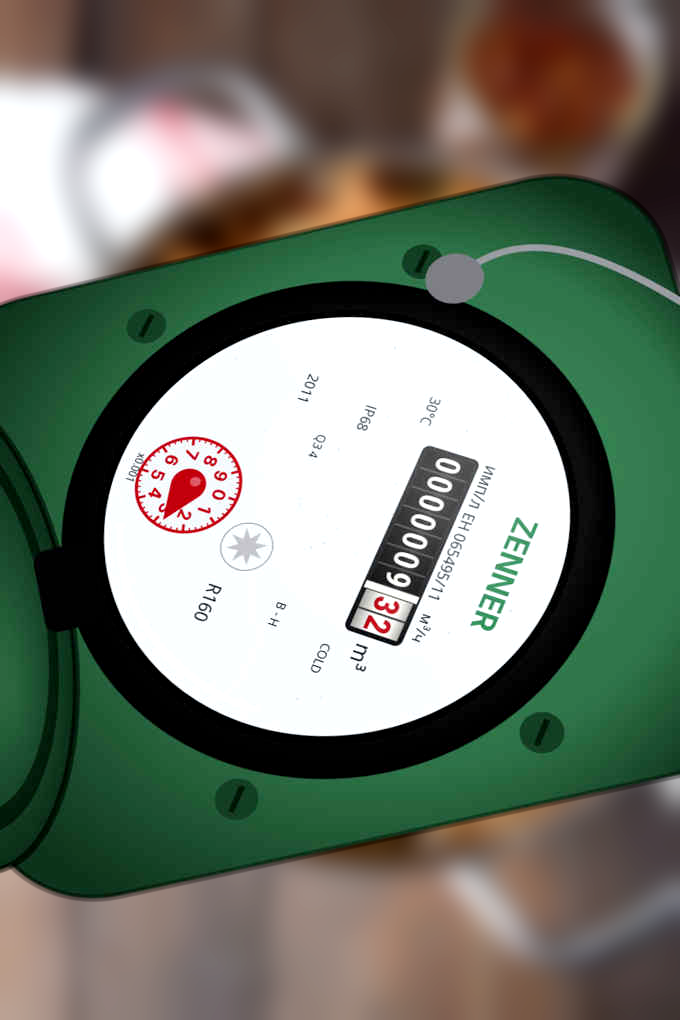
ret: 9.322,m³
